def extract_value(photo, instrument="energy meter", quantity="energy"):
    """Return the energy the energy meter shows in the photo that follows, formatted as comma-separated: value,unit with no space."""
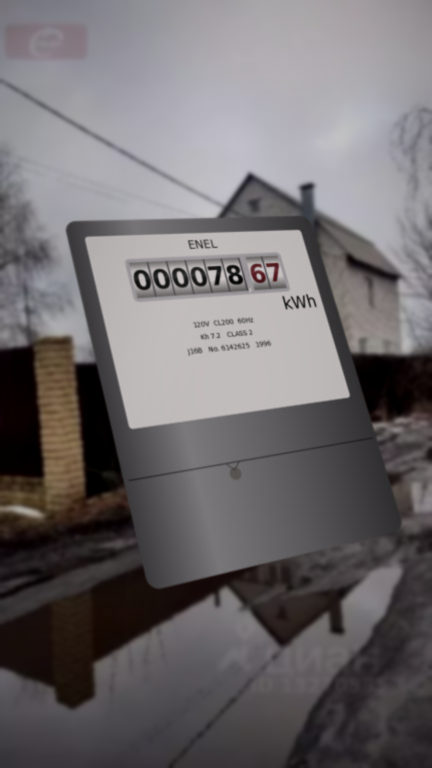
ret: 78.67,kWh
